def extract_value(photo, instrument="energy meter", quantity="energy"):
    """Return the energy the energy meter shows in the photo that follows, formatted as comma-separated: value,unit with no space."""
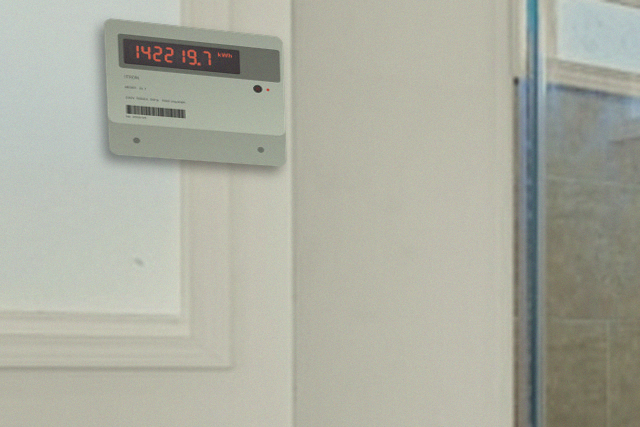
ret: 142219.7,kWh
